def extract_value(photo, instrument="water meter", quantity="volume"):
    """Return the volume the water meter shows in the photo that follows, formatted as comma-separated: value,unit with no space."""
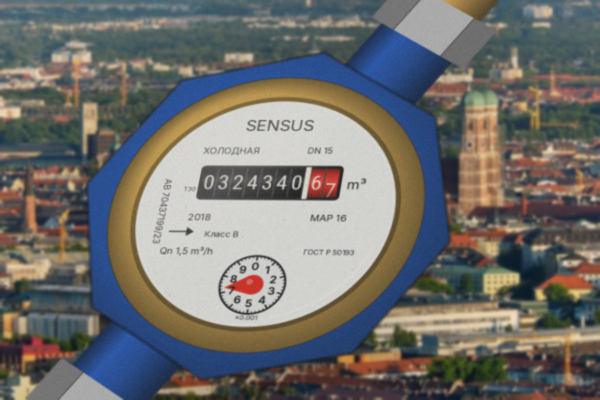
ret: 324340.667,m³
